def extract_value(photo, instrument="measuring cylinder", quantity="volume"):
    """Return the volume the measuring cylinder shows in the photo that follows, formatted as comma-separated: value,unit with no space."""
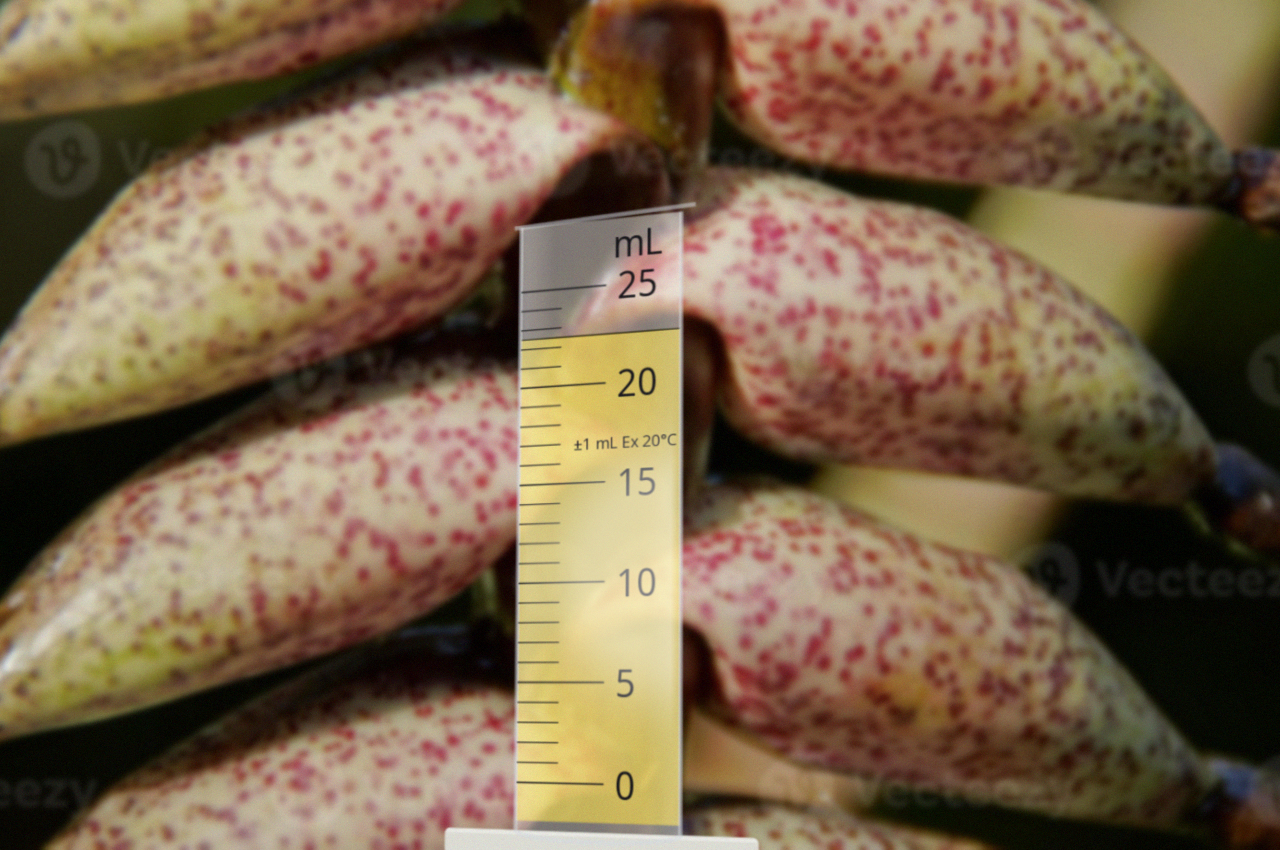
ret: 22.5,mL
